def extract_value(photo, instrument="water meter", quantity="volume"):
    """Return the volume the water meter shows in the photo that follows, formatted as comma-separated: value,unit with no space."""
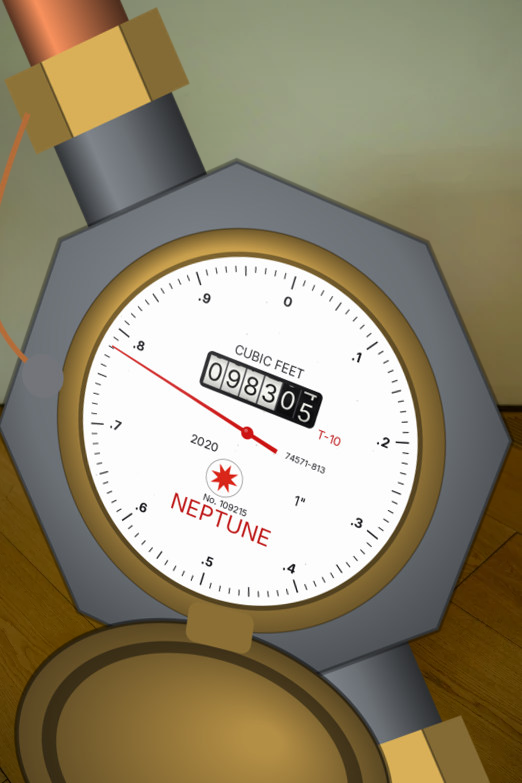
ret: 98304.78,ft³
